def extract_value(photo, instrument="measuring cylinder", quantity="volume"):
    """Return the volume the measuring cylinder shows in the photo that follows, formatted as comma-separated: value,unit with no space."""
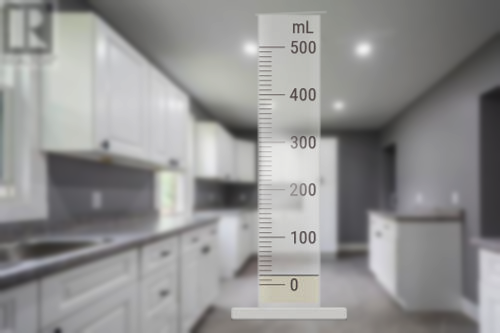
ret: 20,mL
